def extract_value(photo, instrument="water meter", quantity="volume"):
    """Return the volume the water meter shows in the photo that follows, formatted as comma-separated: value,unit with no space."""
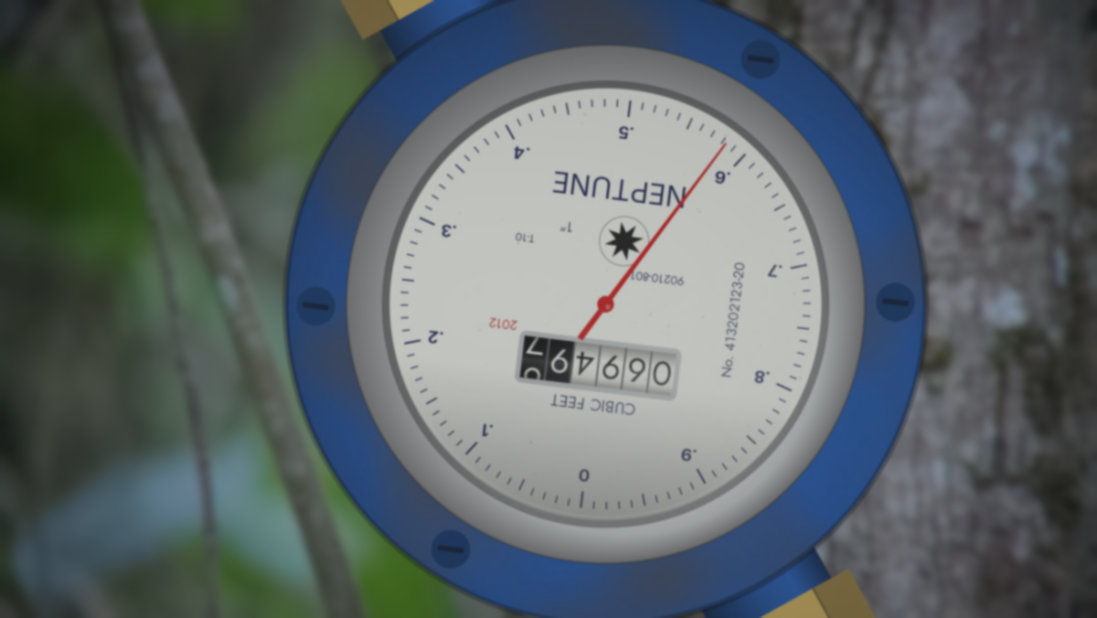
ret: 69496.58,ft³
